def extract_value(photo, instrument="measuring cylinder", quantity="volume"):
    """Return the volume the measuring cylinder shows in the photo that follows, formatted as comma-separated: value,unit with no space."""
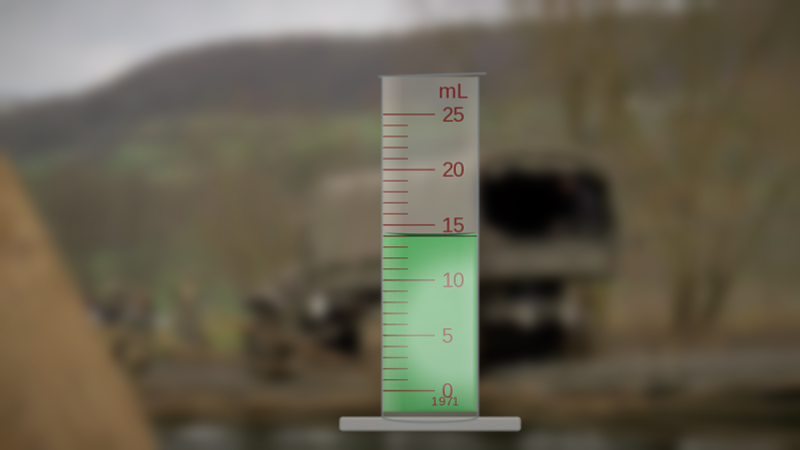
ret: 14,mL
